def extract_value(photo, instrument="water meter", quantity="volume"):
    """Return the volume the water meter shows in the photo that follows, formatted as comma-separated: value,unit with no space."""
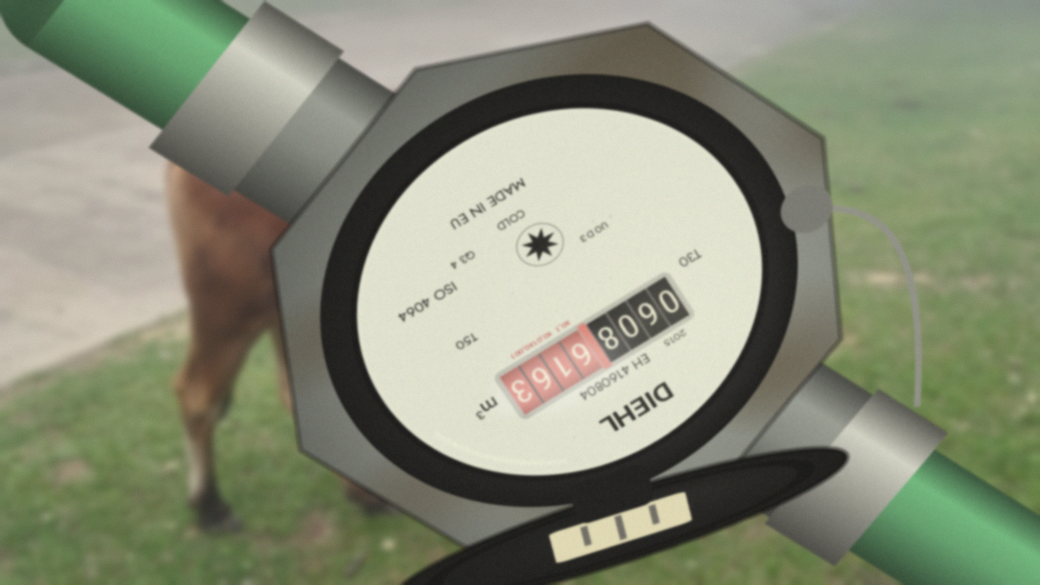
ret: 608.6163,m³
